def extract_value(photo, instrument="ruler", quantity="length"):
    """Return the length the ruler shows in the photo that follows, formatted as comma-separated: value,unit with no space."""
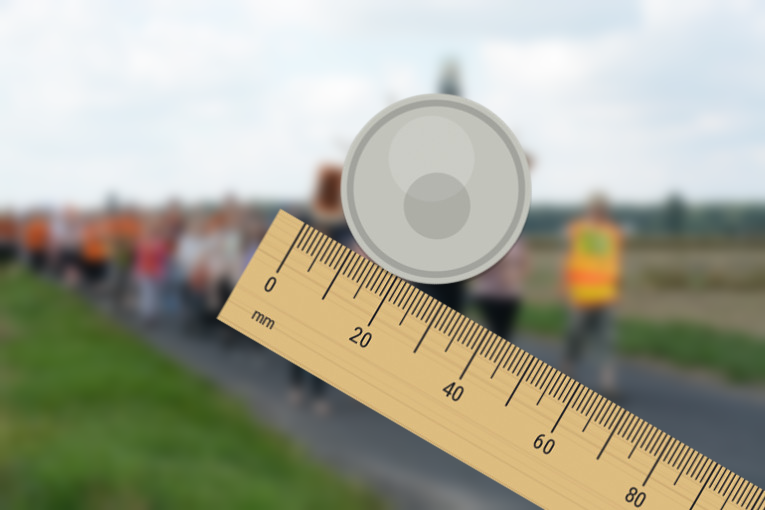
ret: 36,mm
